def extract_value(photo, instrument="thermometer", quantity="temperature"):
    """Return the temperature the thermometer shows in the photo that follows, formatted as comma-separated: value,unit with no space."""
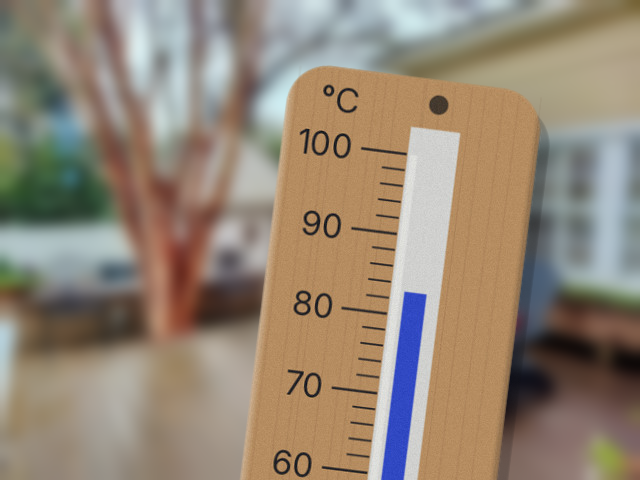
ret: 83,°C
